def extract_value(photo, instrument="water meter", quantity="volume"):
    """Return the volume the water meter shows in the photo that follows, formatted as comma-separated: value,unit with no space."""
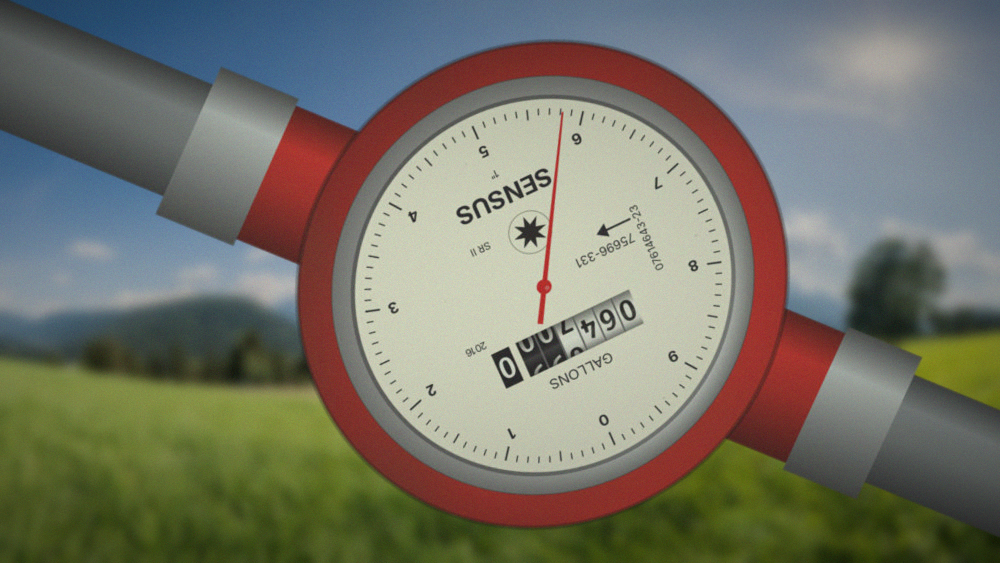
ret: 646995.8,gal
